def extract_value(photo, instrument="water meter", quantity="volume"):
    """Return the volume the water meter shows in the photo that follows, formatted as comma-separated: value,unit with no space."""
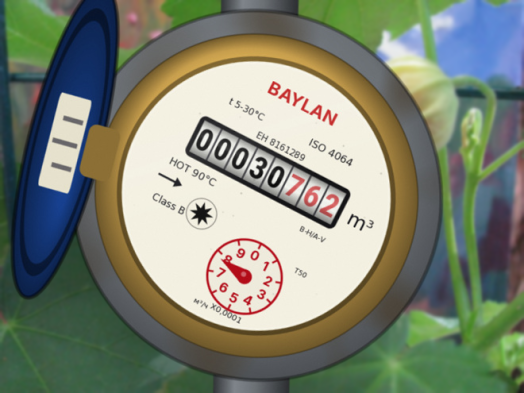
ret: 30.7627,m³
